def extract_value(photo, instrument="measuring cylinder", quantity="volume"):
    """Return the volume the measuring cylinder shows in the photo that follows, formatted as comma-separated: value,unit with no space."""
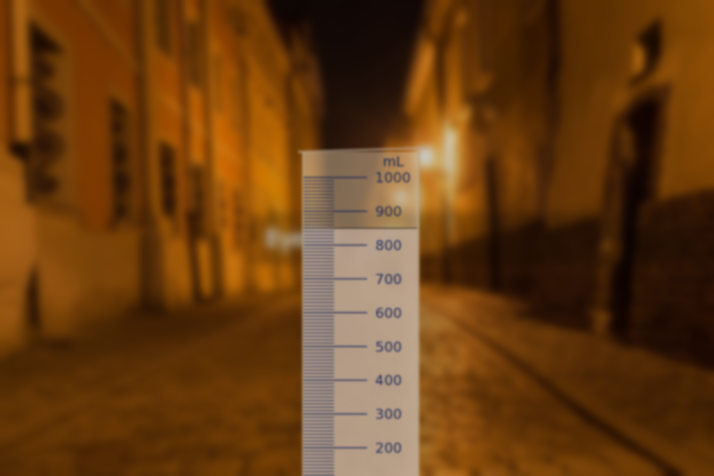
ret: 850,mL
